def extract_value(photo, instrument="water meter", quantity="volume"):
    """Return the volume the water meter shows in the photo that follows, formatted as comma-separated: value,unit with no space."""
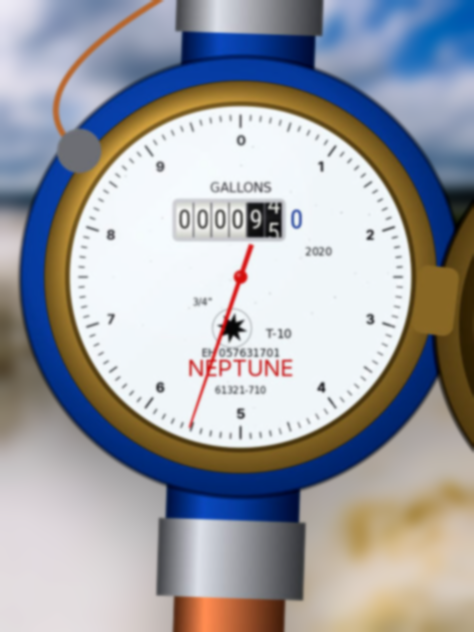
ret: 945.5,gal
